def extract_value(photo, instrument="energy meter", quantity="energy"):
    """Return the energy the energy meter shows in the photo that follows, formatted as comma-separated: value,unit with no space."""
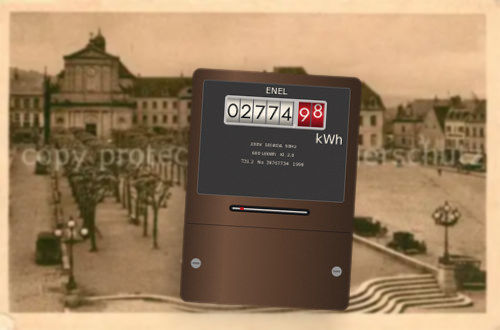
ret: 2774.98,kWh
